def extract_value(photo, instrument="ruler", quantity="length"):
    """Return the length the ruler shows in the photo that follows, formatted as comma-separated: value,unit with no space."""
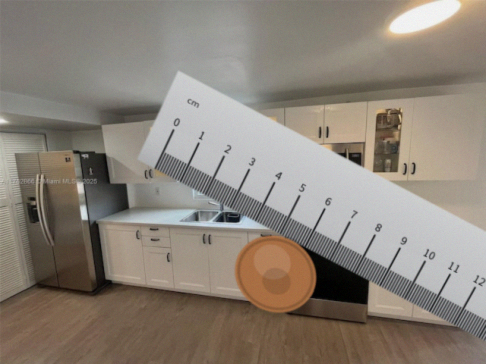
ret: 3,cm
